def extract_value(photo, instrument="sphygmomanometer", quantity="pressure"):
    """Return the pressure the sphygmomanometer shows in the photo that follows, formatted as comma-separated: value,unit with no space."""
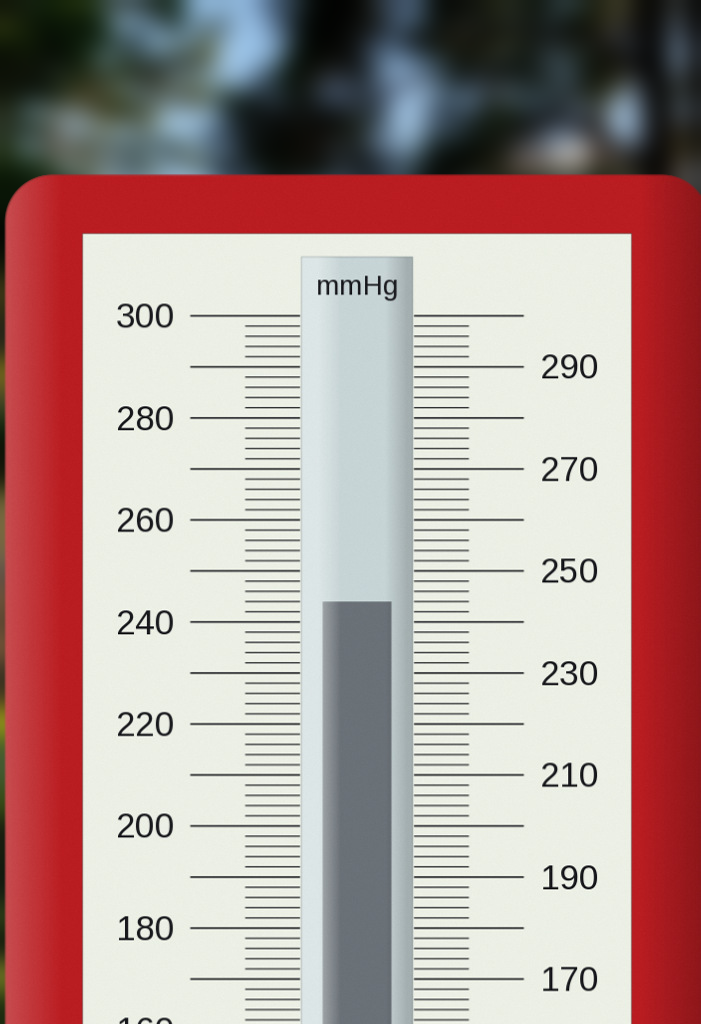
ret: 244,mmHg
